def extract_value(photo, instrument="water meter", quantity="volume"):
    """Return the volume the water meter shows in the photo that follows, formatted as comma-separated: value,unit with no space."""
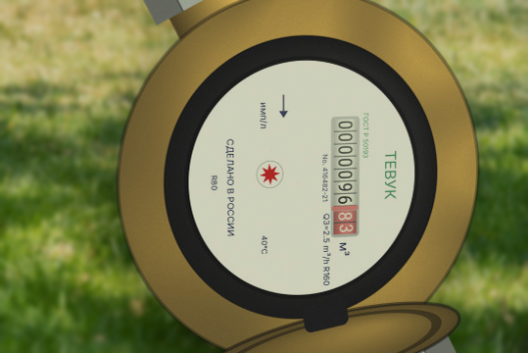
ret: 96.83,m³
